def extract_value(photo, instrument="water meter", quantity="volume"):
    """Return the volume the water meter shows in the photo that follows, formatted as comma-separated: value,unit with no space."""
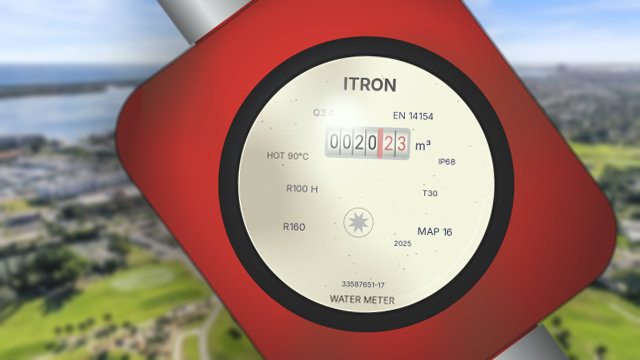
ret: 20.23,m³
